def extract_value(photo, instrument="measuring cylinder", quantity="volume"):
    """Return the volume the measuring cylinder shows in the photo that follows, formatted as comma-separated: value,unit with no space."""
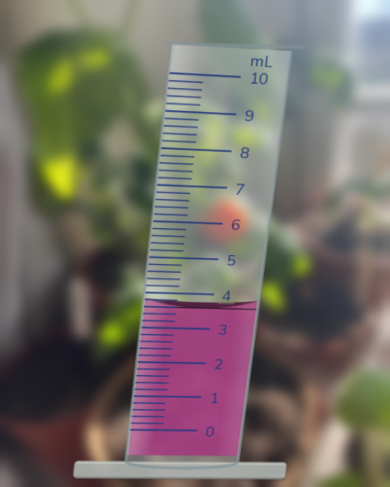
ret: 3.6,mL
